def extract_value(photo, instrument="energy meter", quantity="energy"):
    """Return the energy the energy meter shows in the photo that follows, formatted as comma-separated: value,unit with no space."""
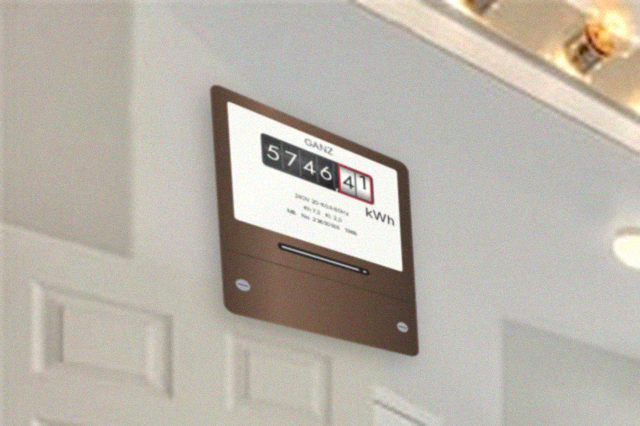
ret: 5746.41,kWh
